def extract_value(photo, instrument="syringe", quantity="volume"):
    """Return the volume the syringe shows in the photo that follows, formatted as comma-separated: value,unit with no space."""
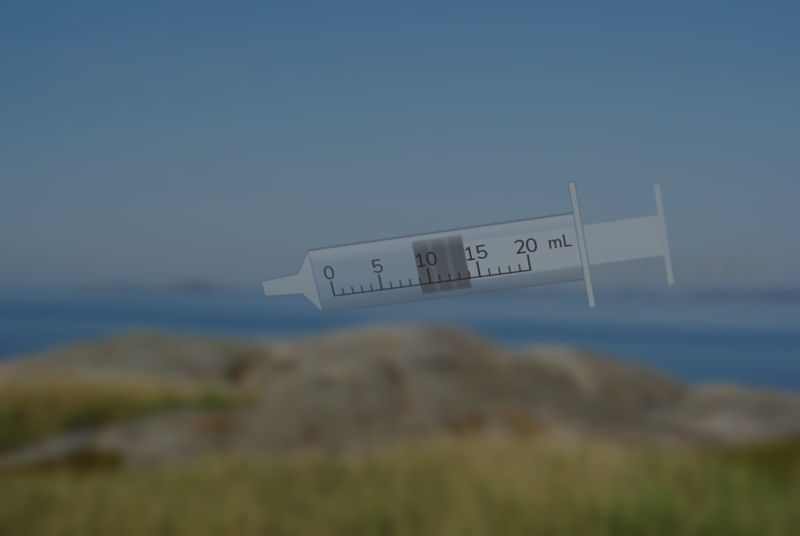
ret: 9,mL
